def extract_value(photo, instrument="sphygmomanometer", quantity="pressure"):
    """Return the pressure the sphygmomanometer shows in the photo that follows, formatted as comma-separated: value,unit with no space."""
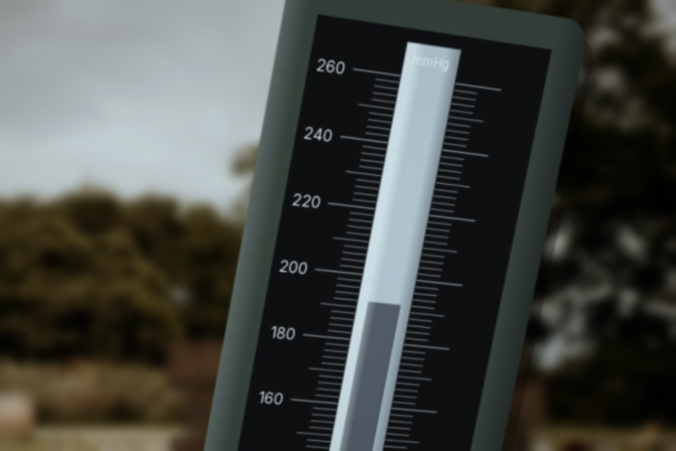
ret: 192,mmHg
